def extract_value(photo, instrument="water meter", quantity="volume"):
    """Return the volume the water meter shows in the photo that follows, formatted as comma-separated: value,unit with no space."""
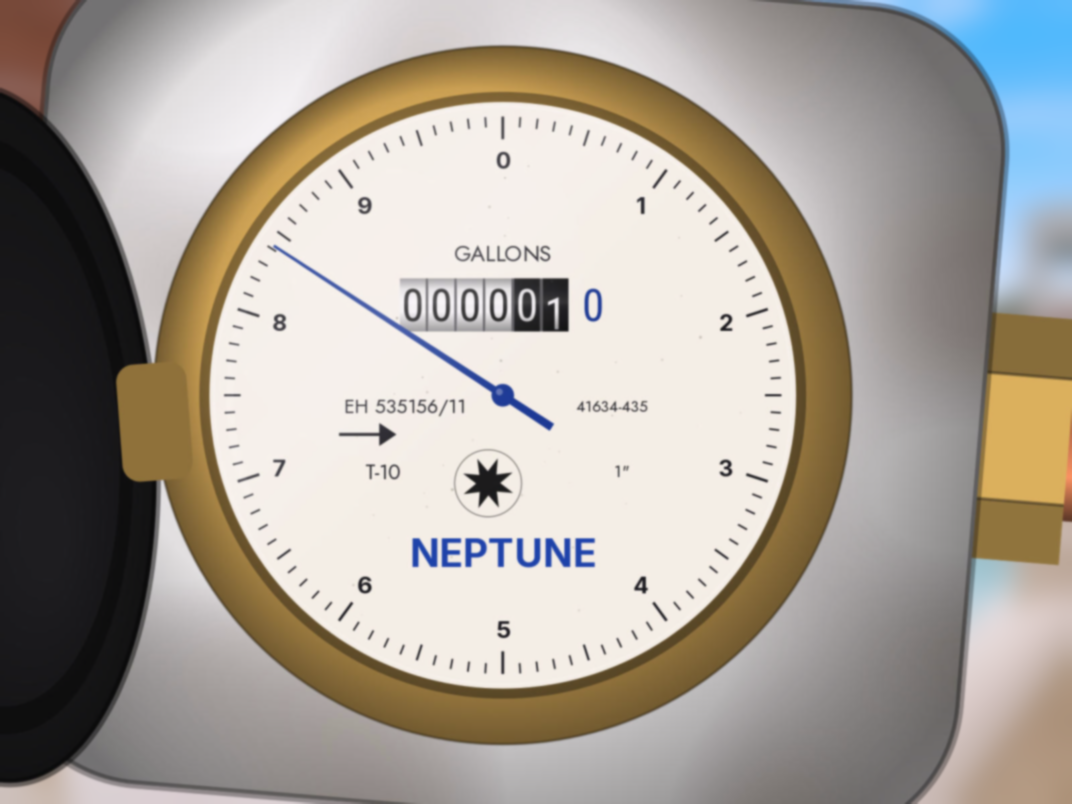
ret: 8.4,gal
